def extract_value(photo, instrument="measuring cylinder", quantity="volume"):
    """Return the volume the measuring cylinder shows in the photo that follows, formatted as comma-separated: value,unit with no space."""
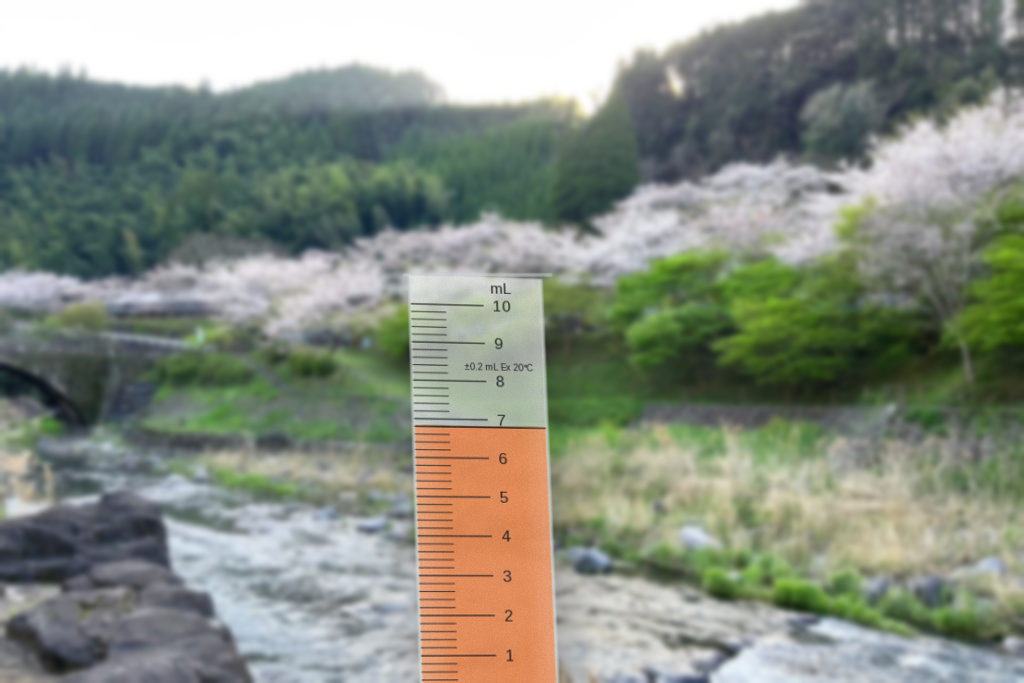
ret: 6.8,mL
